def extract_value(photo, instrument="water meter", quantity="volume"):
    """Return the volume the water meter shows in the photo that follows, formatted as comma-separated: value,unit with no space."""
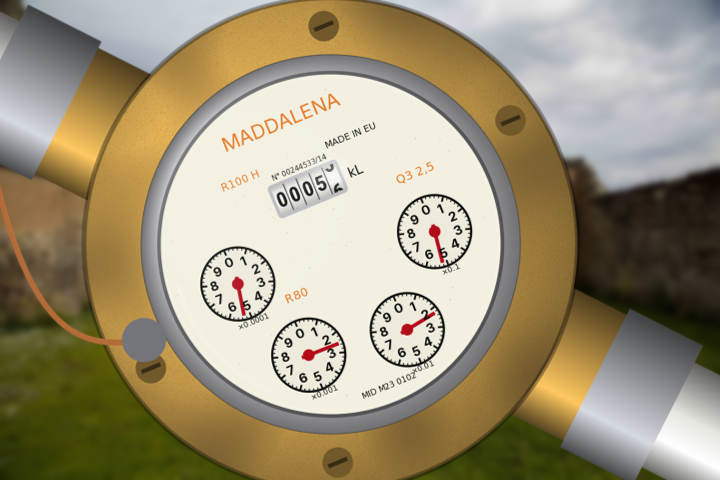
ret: 55.5225,kL
